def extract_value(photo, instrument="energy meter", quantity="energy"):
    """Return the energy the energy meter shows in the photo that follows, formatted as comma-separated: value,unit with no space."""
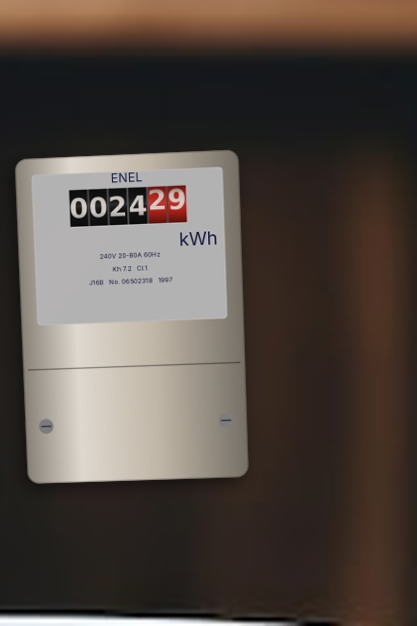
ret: 24.29,kWh
